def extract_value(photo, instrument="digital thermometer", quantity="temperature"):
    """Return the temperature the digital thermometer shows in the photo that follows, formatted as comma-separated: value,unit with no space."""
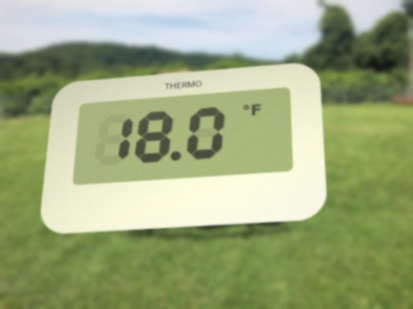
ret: 18.0,°F
